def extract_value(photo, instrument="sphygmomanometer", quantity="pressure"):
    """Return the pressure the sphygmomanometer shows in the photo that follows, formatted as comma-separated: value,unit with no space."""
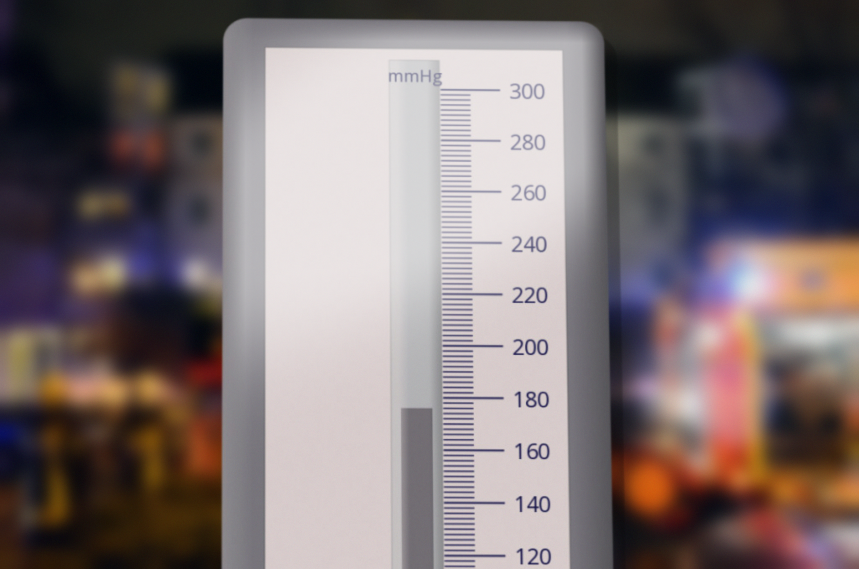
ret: 176,mmHg
